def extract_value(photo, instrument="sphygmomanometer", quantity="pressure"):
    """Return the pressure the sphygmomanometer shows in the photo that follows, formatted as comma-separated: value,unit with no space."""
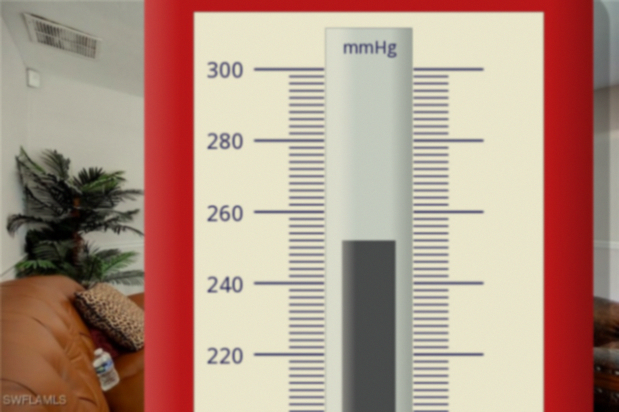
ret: 252,mmHg
